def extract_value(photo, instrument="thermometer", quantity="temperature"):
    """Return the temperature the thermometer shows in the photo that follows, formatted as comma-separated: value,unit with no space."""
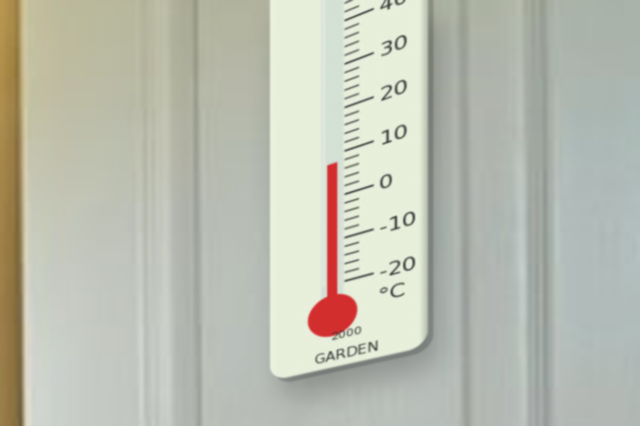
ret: 8,°C
